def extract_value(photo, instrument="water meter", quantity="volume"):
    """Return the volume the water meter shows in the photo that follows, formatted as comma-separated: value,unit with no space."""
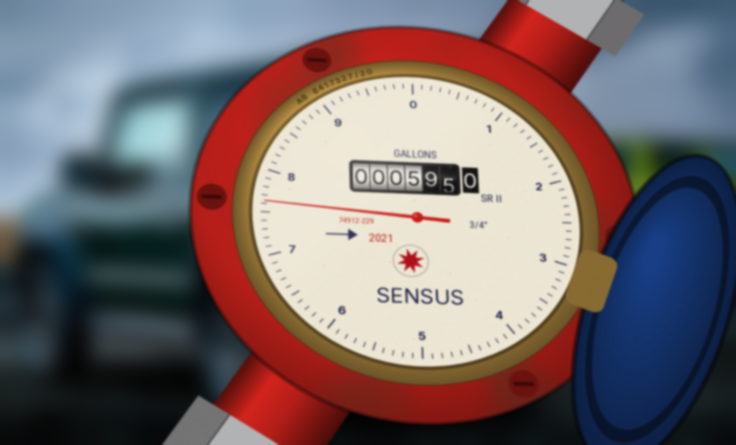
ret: 5947.6,gal
